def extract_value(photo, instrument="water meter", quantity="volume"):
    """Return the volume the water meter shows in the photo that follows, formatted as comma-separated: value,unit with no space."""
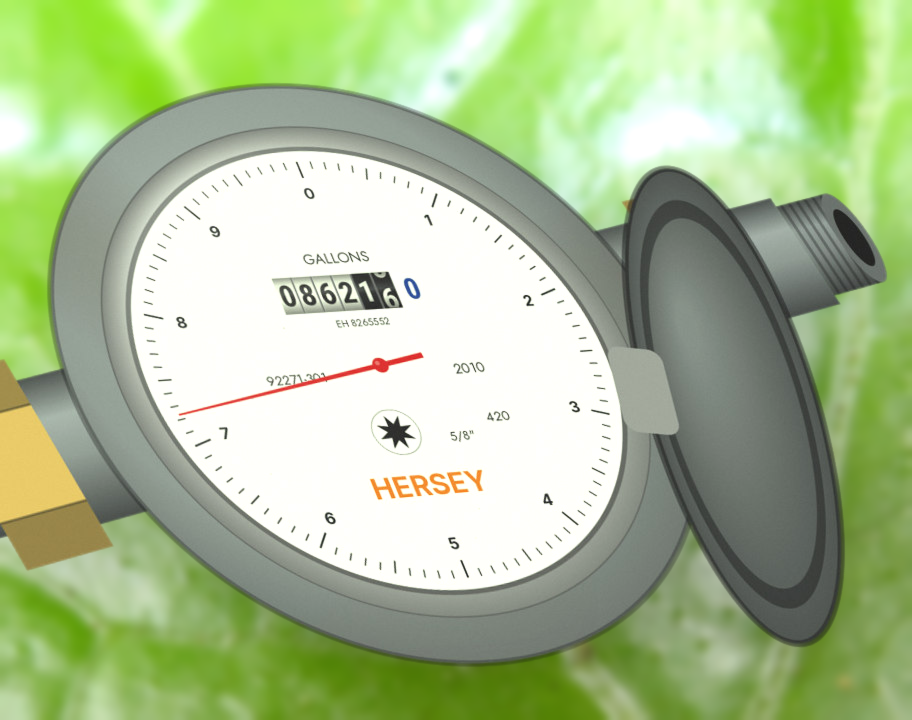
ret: 862157.2,gal
